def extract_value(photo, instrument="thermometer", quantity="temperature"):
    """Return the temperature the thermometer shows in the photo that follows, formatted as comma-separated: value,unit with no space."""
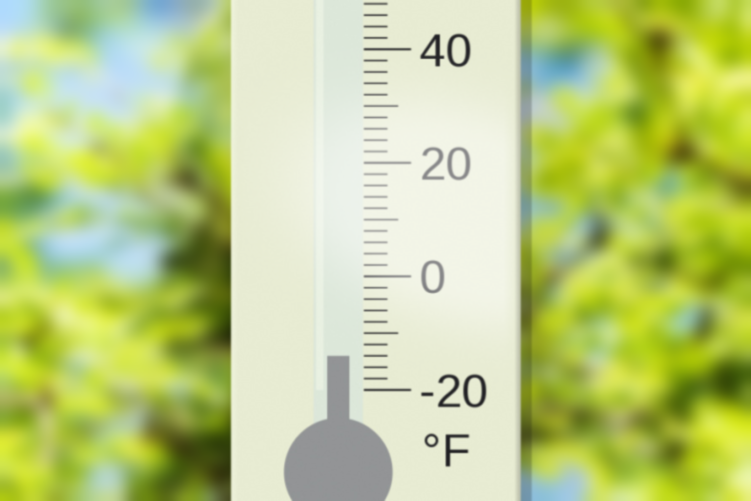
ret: -14,°F
